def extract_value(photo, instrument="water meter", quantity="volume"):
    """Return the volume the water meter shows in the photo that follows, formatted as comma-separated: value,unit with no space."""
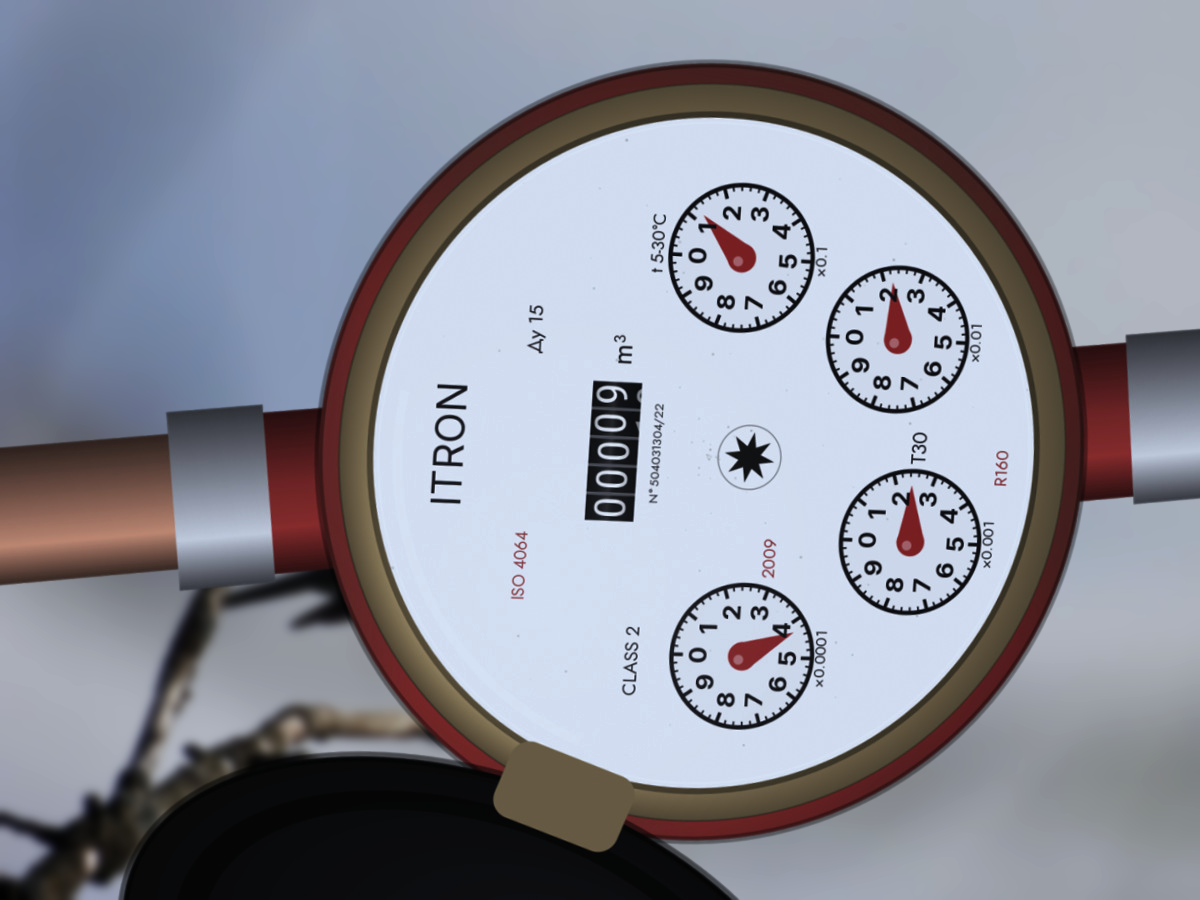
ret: 9.1224,m³
